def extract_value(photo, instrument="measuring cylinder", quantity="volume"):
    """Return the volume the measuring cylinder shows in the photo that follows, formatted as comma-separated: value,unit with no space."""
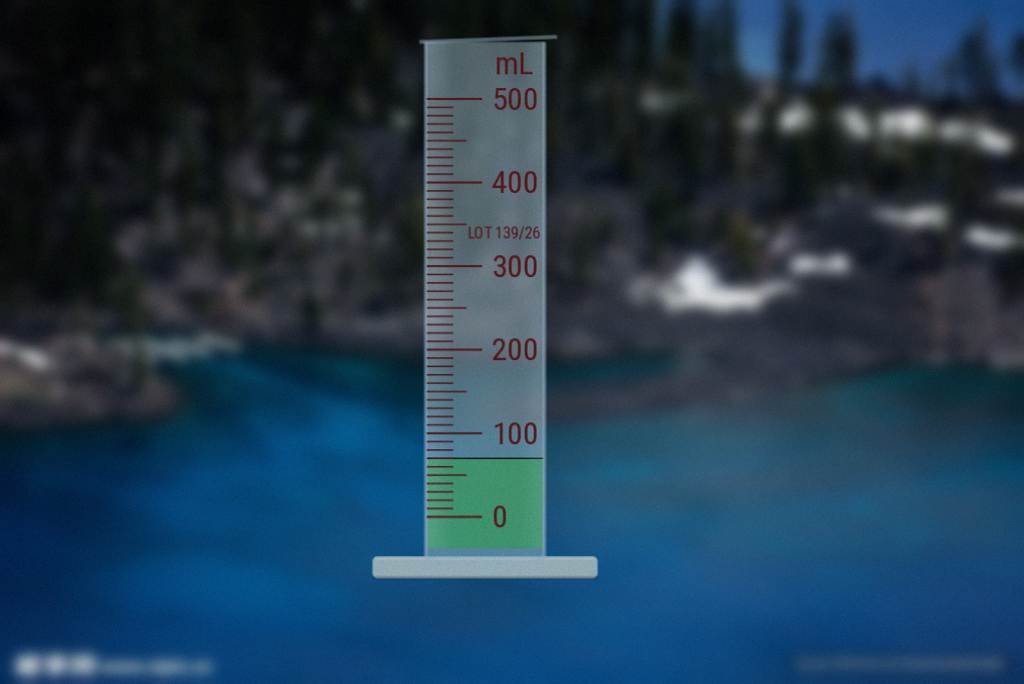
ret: 70,mL
